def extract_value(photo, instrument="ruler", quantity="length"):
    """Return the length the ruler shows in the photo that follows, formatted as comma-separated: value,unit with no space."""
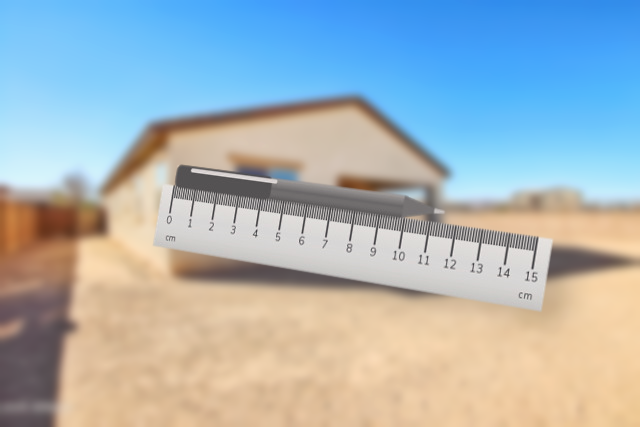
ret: 11.5,cm
